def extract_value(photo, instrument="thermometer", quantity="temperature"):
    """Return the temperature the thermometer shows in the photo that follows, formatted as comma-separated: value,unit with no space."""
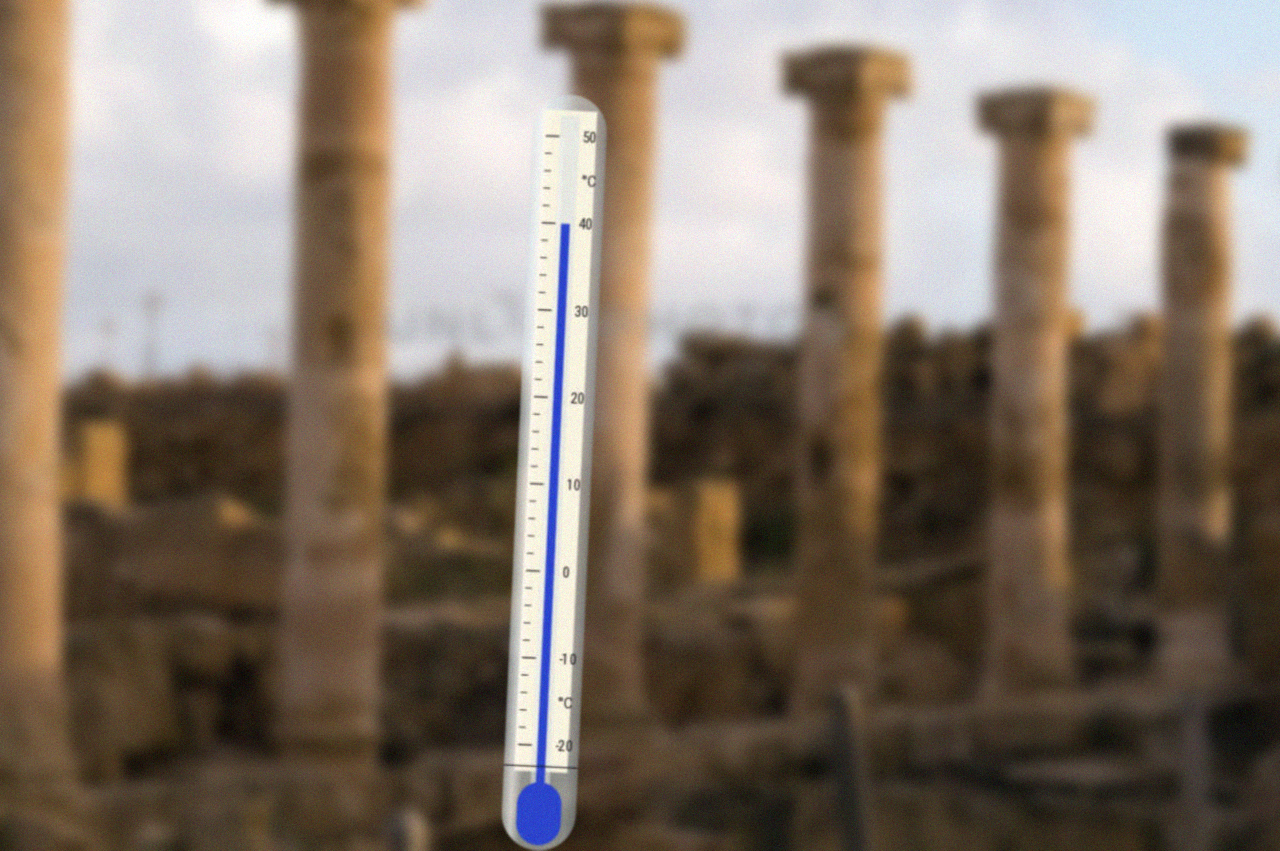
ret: 40,°C
